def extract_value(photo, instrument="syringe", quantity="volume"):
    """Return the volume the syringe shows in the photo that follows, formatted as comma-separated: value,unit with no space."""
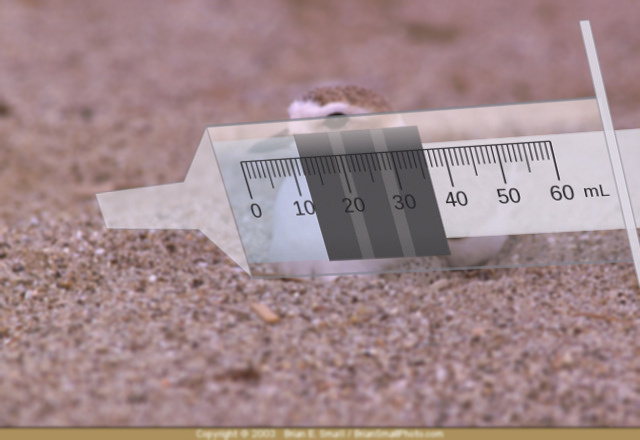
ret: 12,mL
